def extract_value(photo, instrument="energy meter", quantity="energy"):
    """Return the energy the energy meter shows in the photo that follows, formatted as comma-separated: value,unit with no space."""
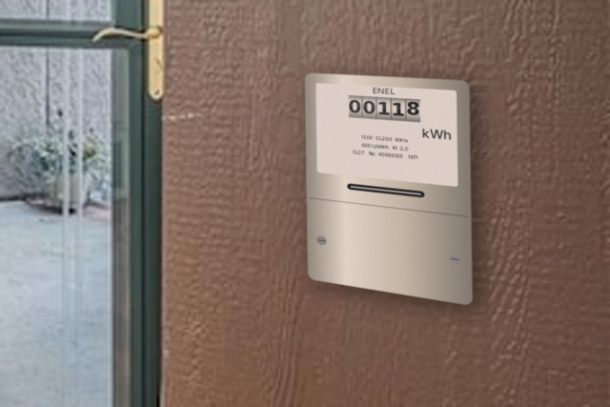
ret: 118,kWh
